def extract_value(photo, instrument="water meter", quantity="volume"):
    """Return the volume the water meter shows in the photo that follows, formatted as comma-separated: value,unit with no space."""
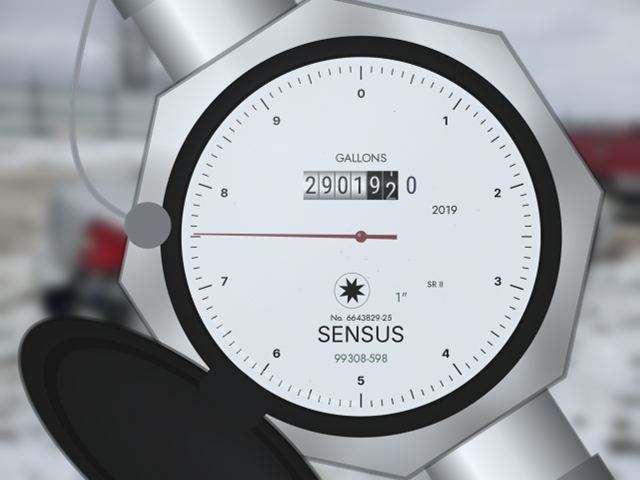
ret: 2901917.5,gal
